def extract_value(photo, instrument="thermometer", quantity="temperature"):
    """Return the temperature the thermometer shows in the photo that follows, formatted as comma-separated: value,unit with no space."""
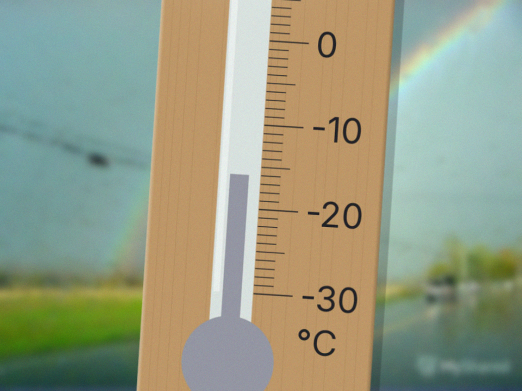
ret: -16,°C
